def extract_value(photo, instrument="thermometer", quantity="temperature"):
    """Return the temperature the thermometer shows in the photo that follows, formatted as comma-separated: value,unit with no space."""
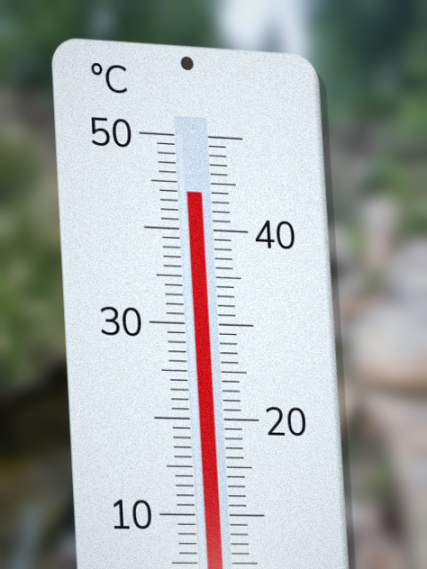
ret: 44,°C
